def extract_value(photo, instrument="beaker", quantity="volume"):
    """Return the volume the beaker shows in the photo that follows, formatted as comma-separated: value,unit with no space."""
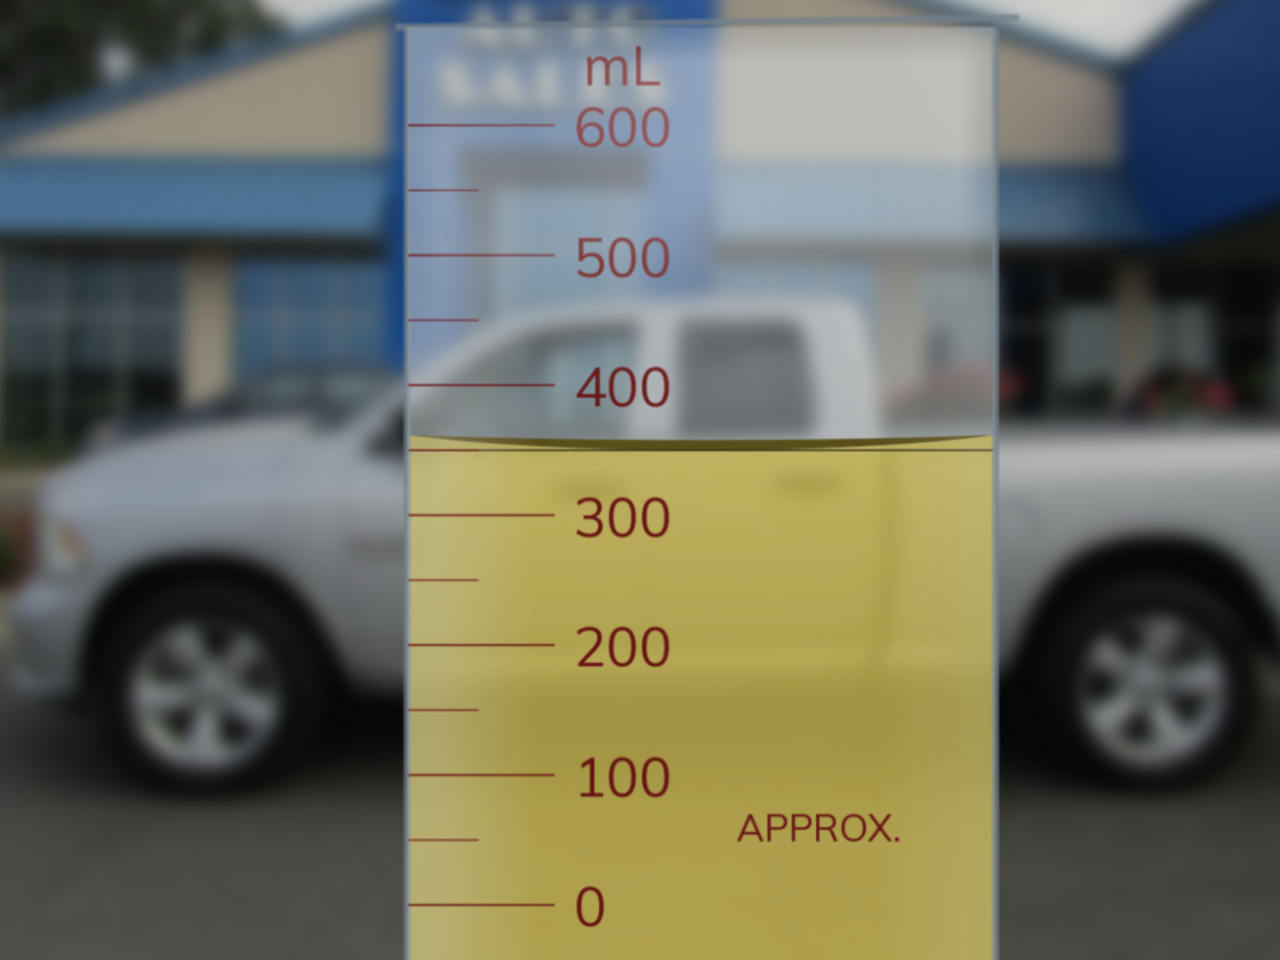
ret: 350,mL
